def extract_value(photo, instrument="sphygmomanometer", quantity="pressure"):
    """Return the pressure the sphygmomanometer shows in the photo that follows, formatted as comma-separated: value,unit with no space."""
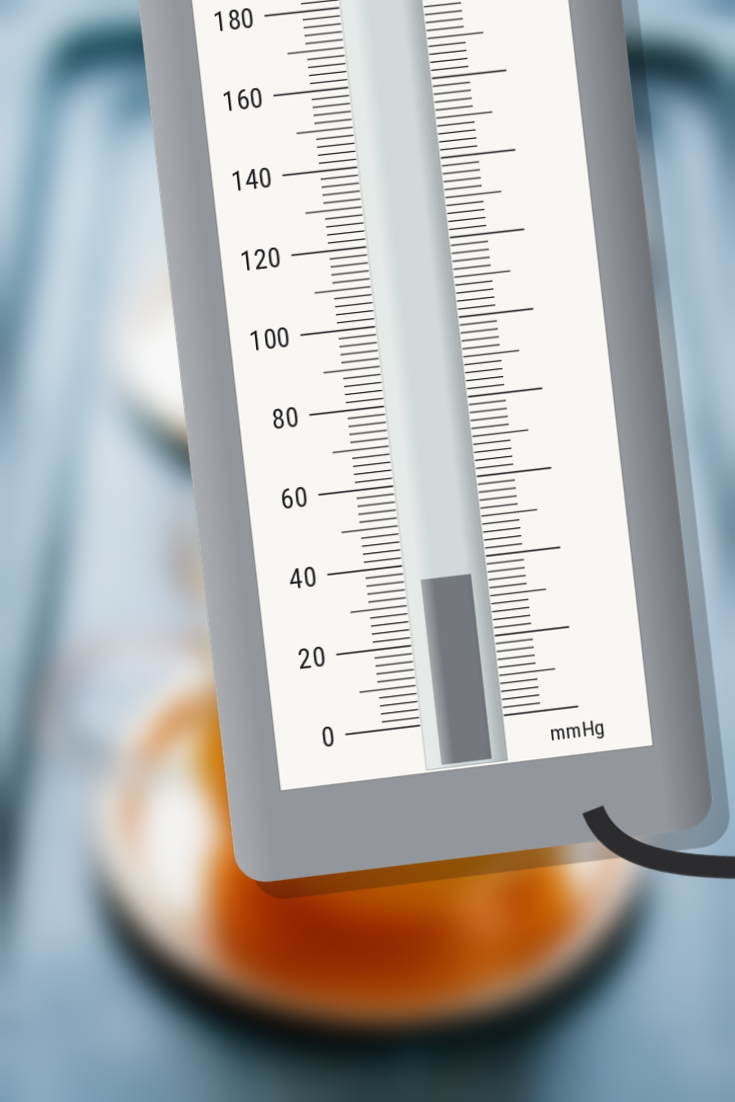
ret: 36,mmHg
